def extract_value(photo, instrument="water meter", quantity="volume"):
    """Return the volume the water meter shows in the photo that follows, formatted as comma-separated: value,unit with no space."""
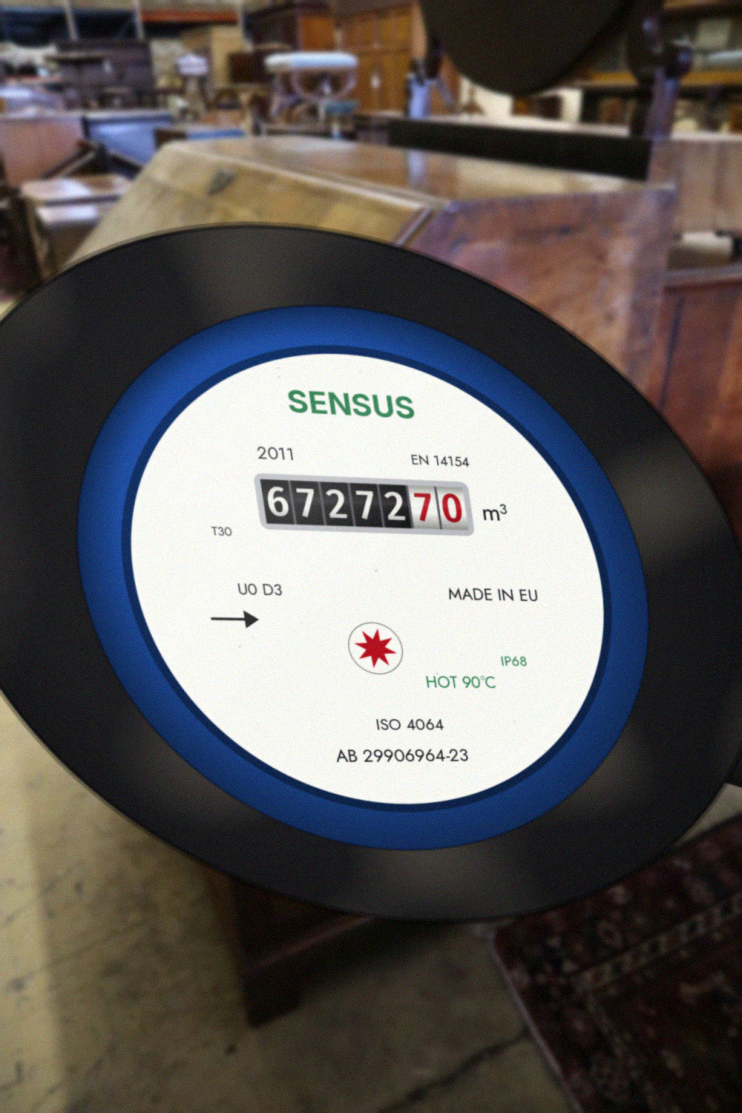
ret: 67272.70,m³
